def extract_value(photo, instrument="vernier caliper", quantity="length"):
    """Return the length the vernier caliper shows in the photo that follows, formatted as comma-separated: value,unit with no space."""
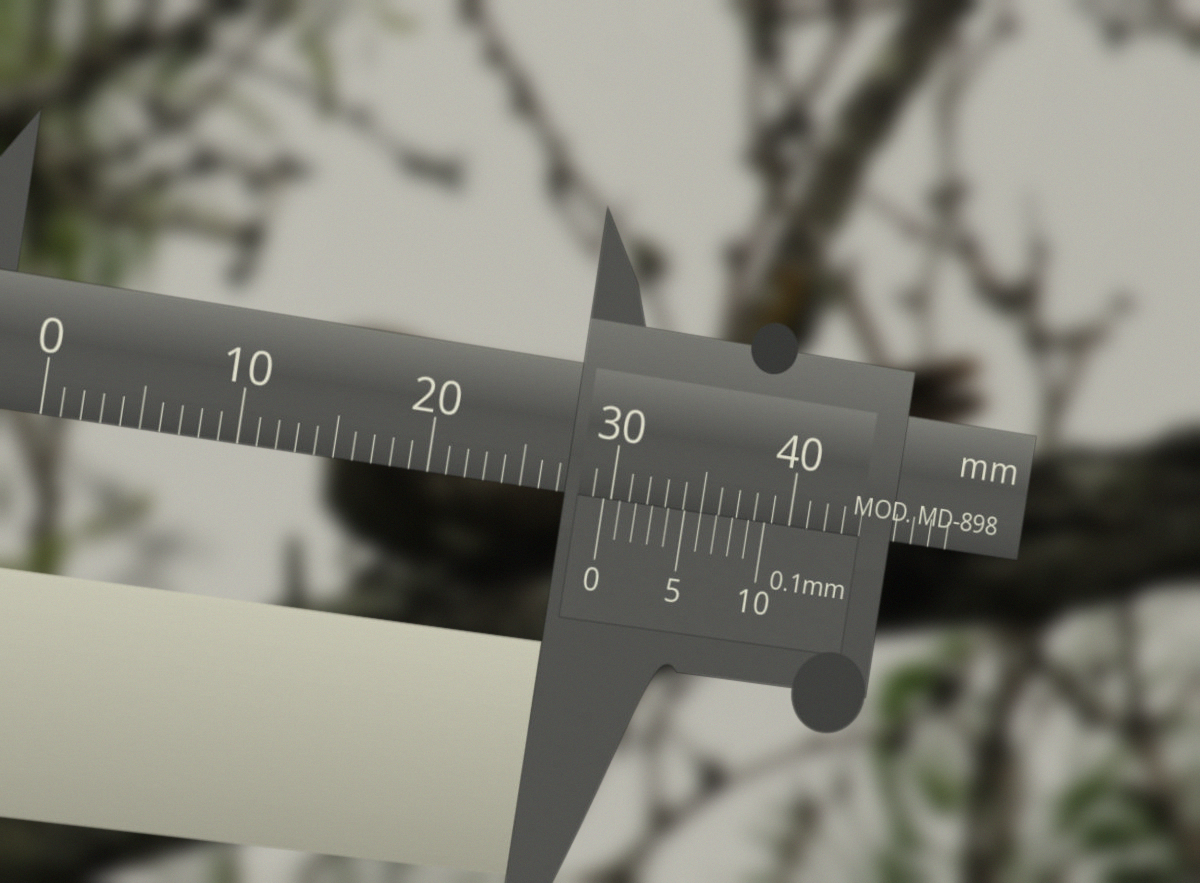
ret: 29.6,mm
